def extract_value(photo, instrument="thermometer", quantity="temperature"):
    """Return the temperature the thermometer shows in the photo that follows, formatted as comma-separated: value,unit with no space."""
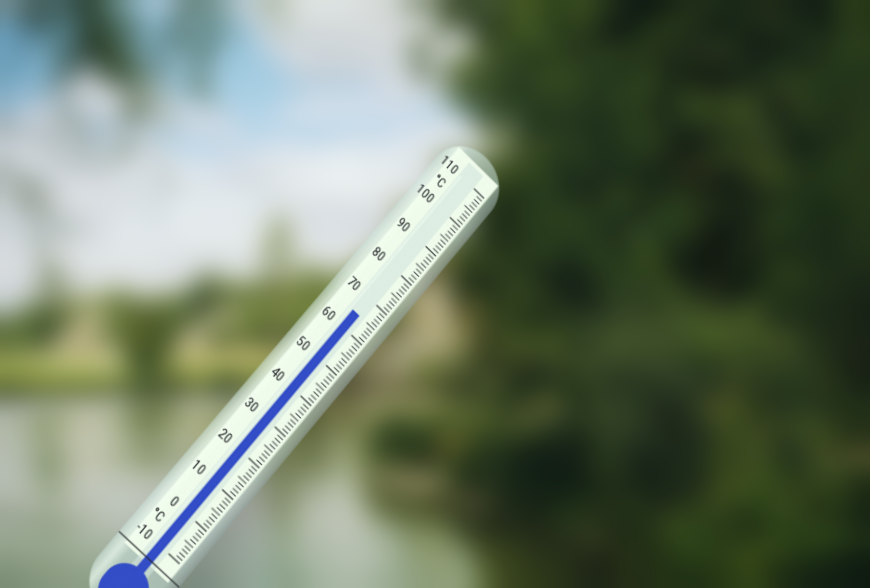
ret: 65,°C
